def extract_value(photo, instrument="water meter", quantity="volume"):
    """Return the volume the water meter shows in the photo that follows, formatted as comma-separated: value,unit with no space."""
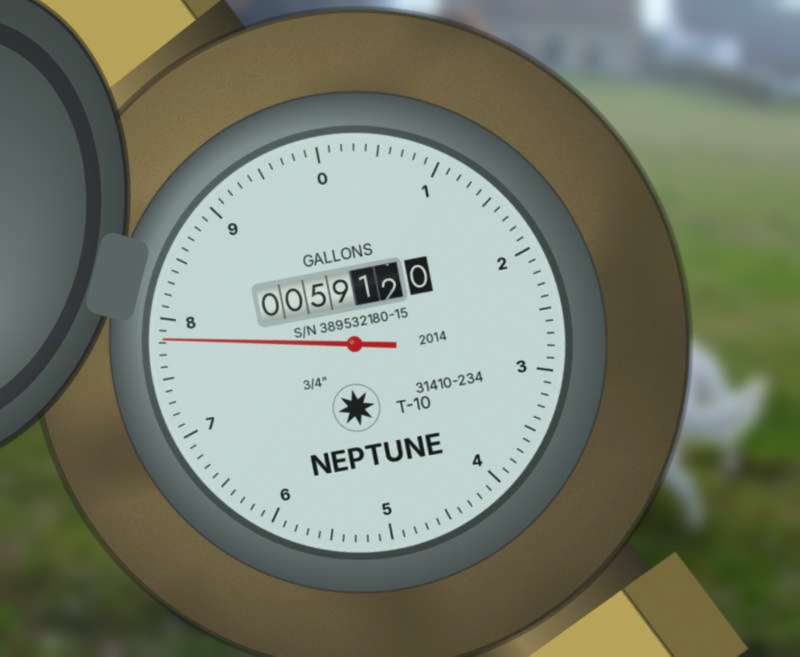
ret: 59117.8,gal
